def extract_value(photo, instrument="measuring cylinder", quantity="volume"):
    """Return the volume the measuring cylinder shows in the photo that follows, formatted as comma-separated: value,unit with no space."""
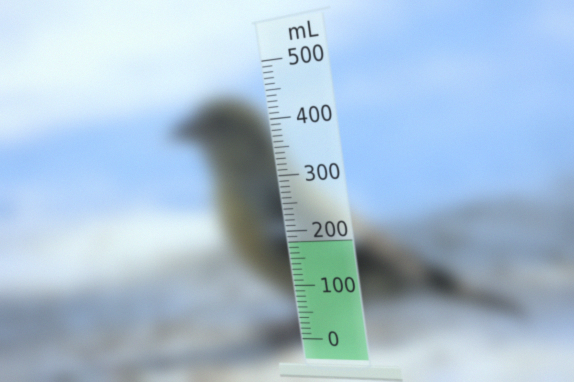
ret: 180,mL
